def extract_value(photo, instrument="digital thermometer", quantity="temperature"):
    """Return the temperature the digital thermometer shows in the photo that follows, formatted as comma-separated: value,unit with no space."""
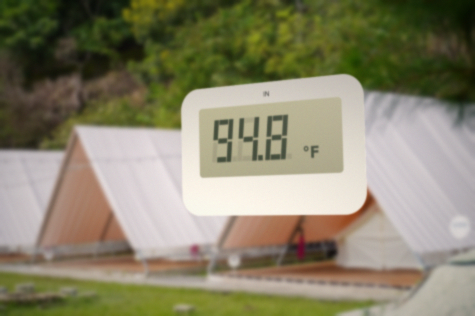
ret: 94.8,°F
